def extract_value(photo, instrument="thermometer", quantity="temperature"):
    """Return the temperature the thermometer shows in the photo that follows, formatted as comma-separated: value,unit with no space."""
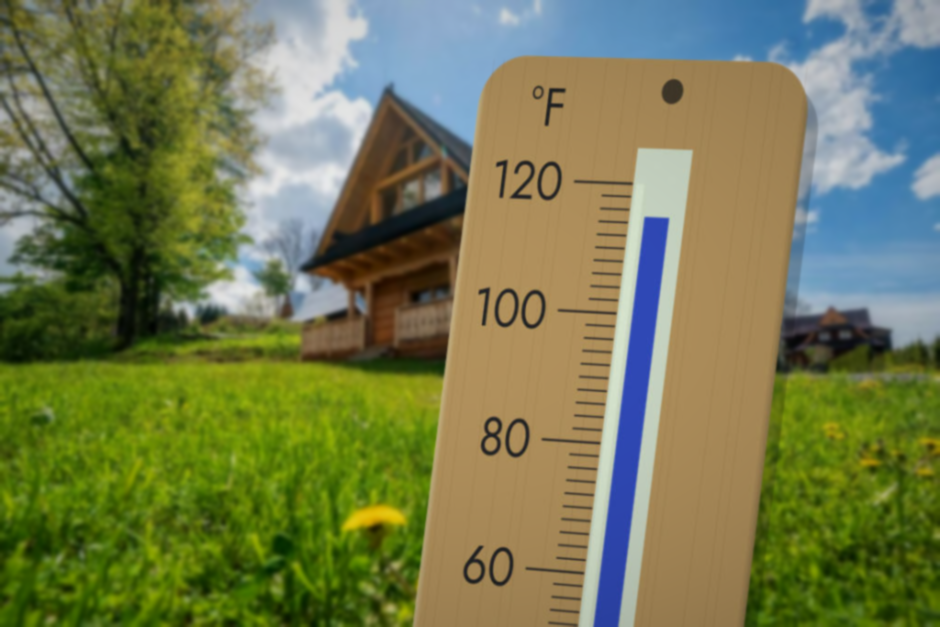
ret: 115,°F
